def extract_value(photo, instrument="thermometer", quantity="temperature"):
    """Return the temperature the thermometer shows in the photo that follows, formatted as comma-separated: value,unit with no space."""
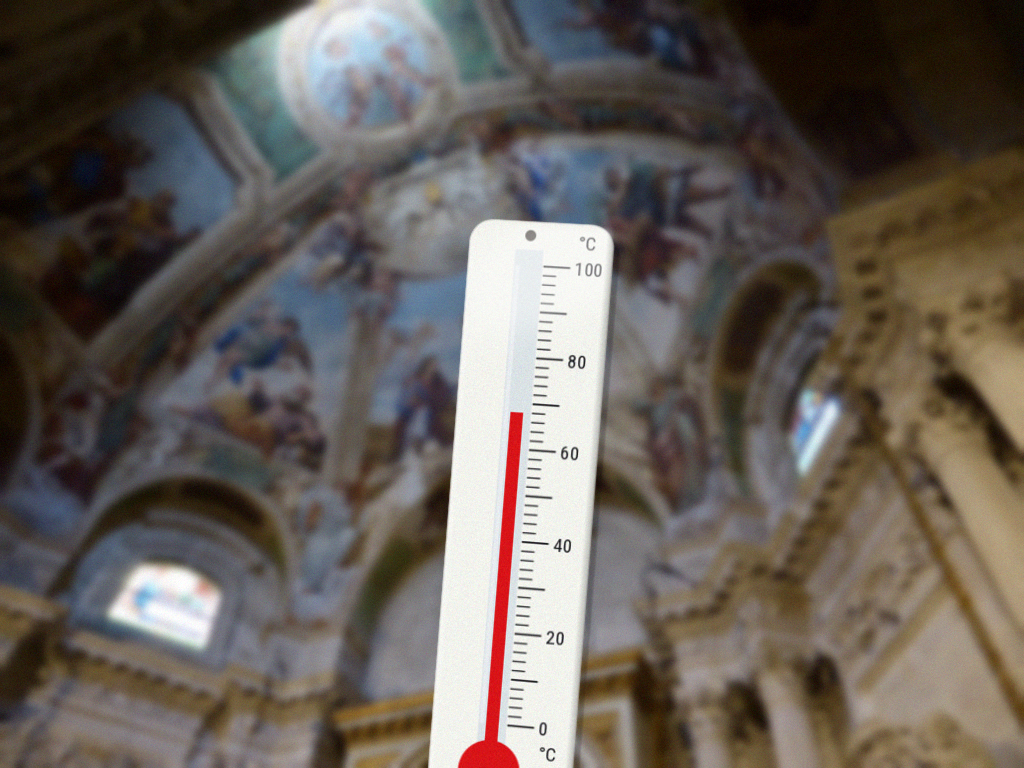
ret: 68,°C
